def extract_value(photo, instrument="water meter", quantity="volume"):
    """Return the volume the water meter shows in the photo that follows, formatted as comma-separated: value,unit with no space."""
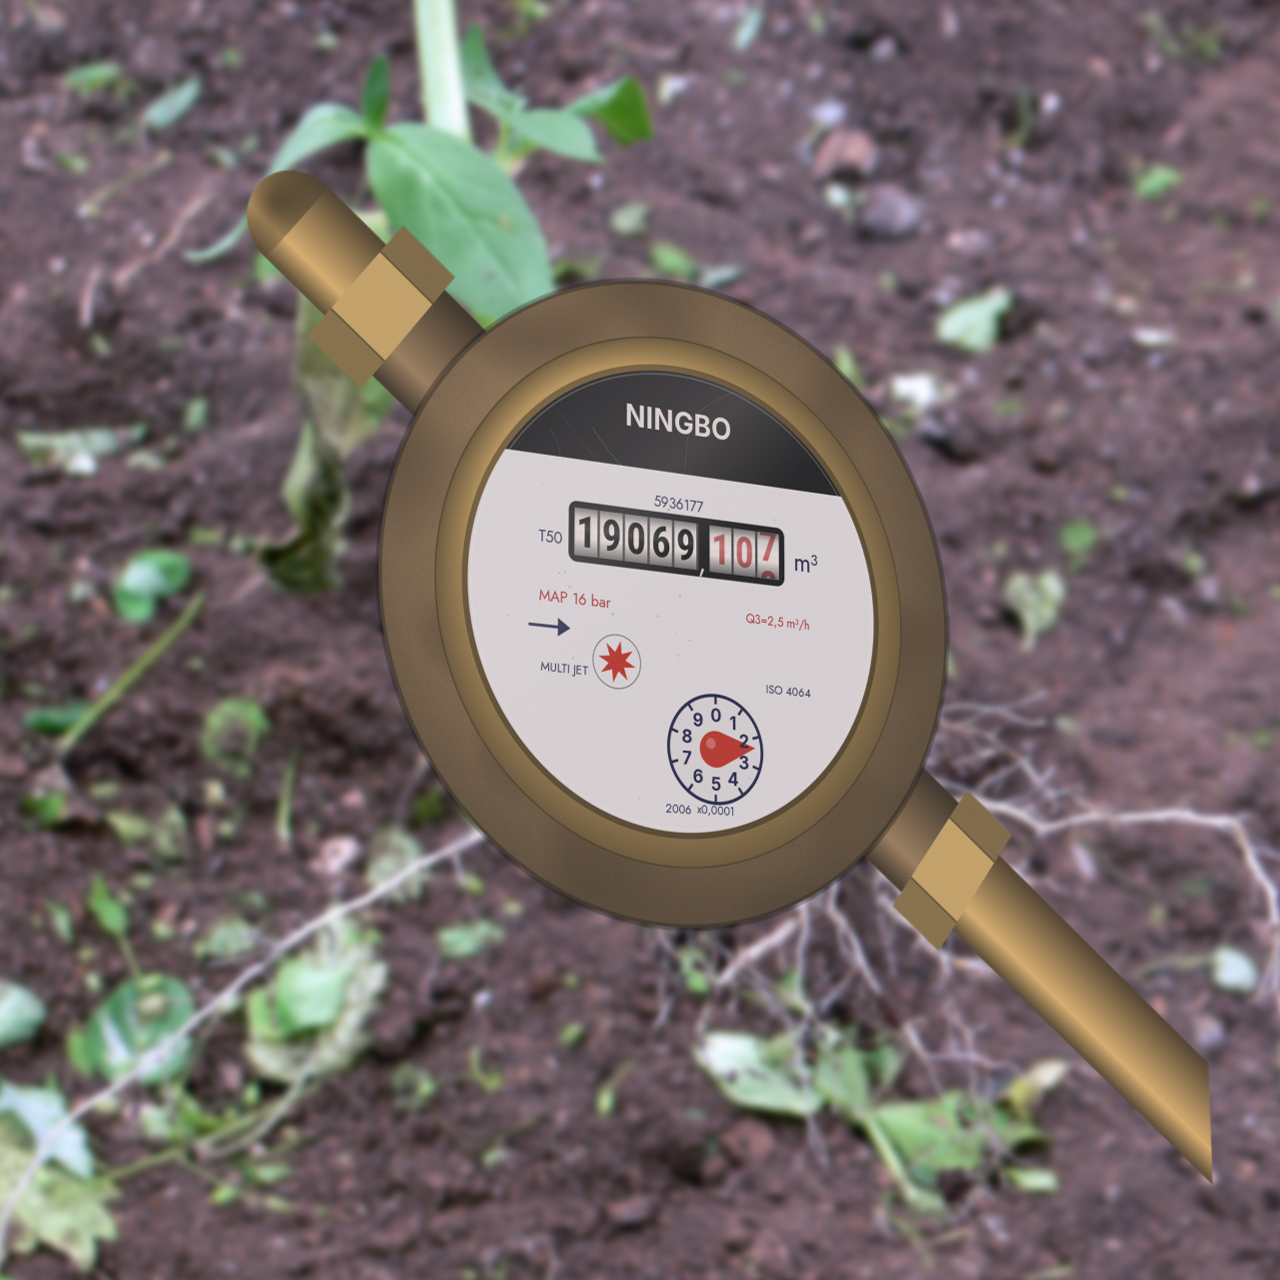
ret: 19069.1072,m³
